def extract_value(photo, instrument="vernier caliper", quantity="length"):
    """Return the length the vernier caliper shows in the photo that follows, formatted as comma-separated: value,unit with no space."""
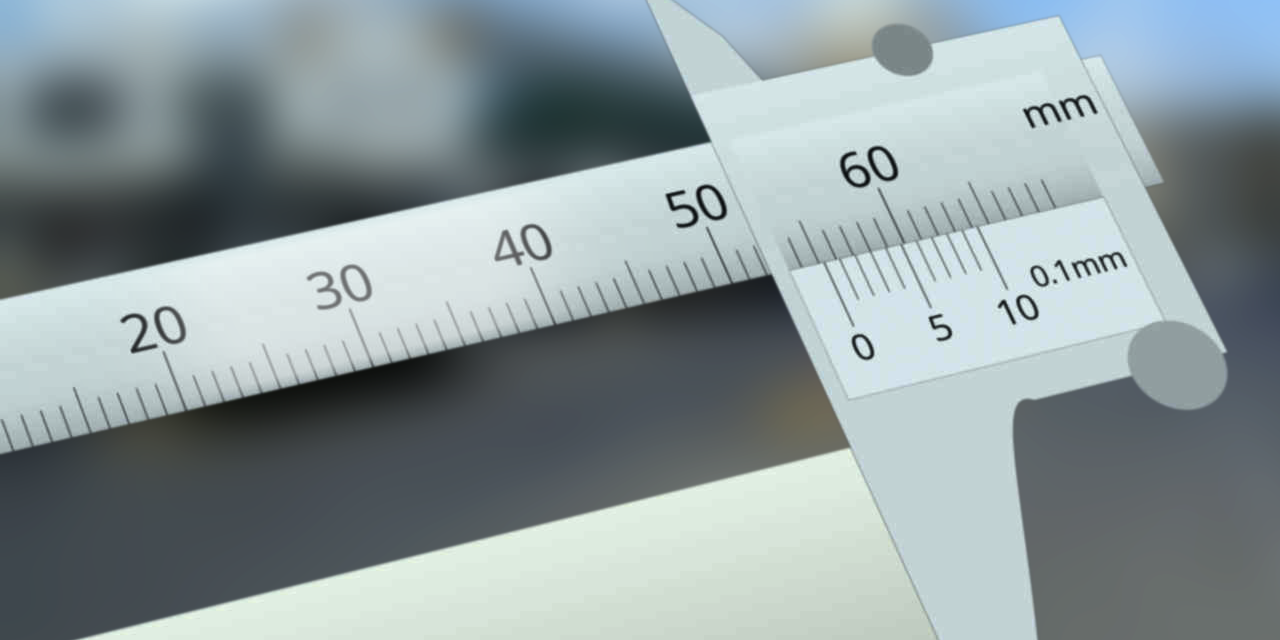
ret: 55.3,mm
